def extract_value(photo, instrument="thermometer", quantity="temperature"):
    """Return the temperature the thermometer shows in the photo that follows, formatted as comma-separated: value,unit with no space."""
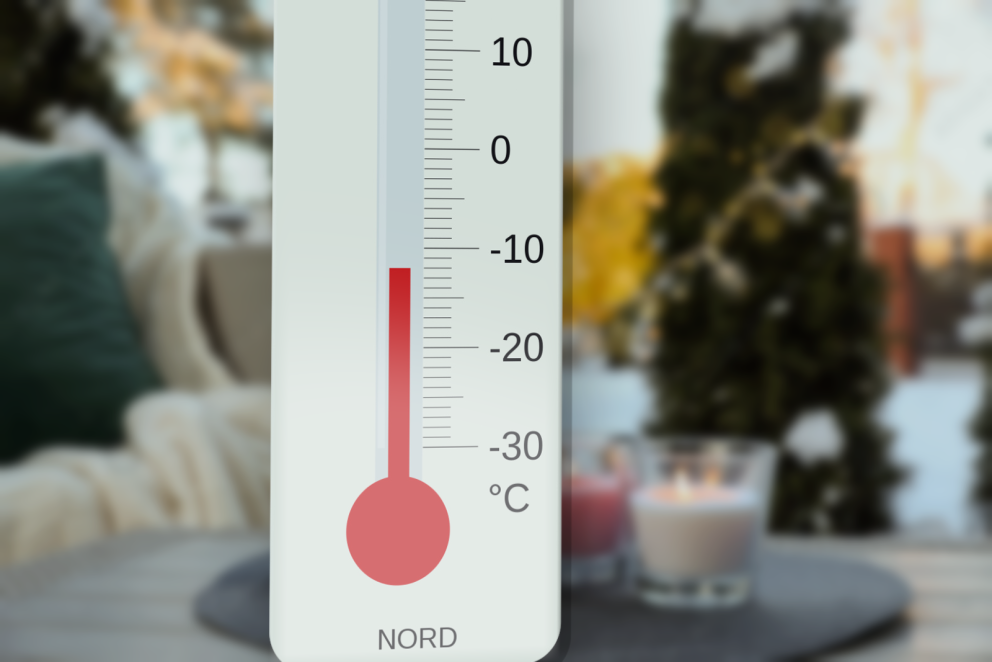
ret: -12,°C
